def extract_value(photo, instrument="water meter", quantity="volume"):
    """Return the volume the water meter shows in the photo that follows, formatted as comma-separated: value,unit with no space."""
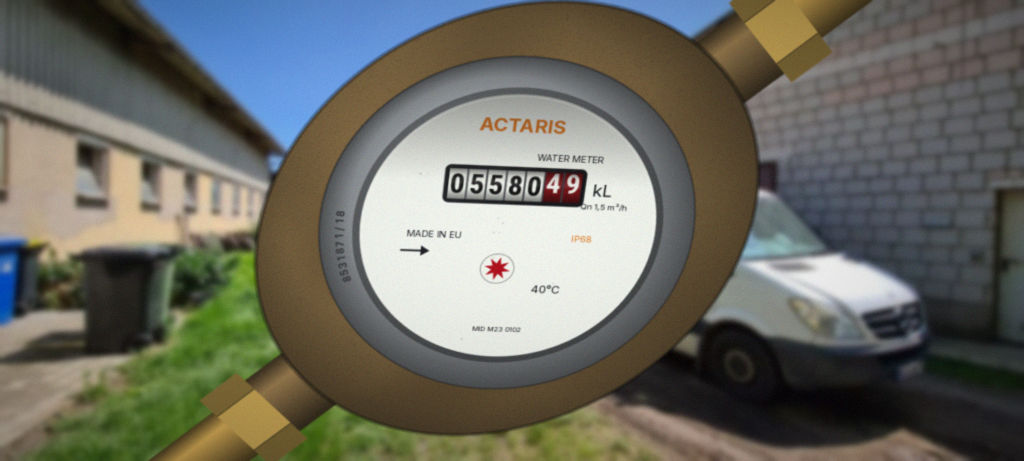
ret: 5580.49,kL
